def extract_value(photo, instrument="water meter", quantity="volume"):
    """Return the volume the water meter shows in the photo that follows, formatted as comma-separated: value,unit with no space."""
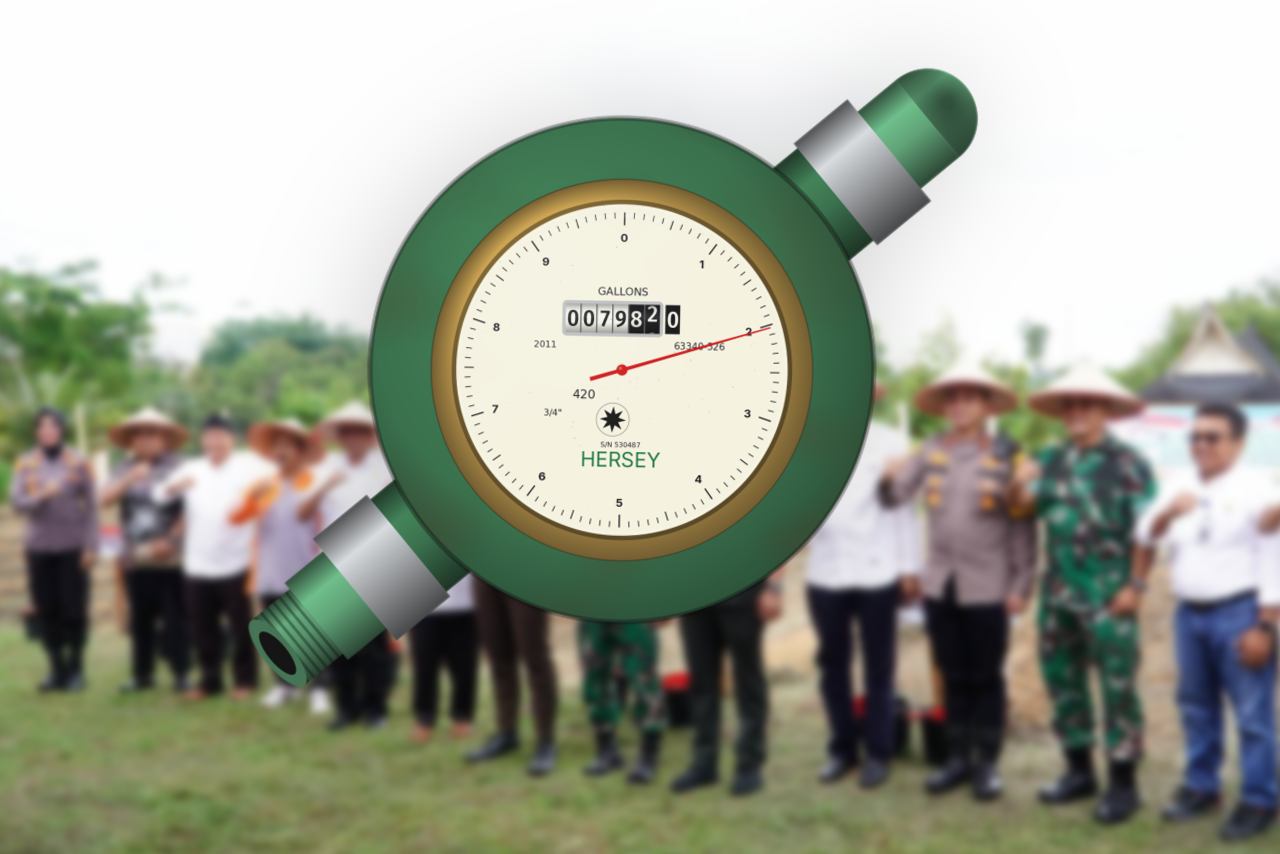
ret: 79822.0,gal
